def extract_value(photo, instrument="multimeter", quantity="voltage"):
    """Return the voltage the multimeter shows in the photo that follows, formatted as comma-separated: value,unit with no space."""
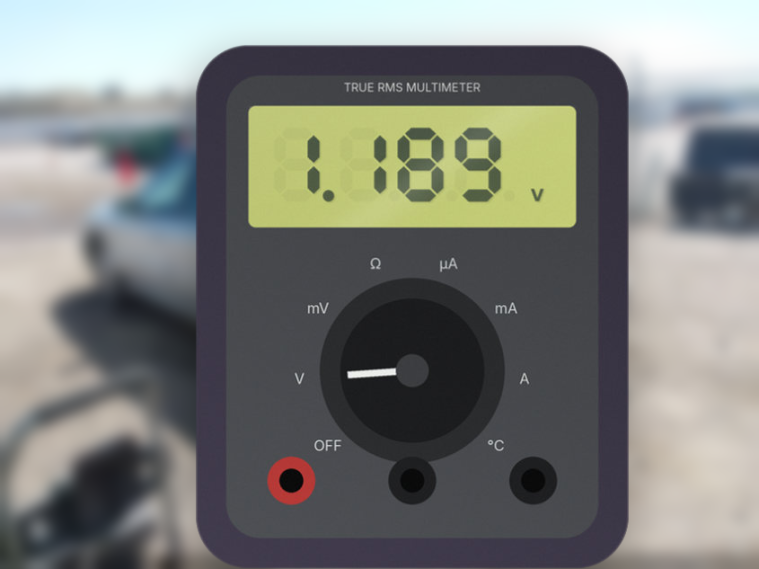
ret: 1.189,V
